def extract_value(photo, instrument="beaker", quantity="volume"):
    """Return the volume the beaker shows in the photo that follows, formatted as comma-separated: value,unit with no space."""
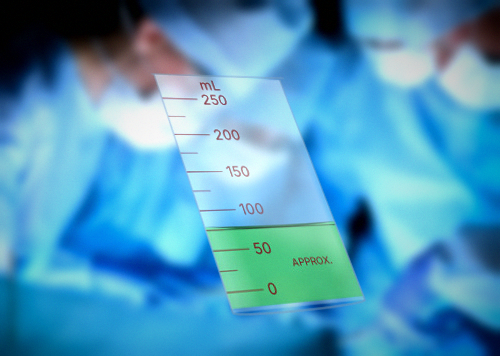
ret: 75,mL
